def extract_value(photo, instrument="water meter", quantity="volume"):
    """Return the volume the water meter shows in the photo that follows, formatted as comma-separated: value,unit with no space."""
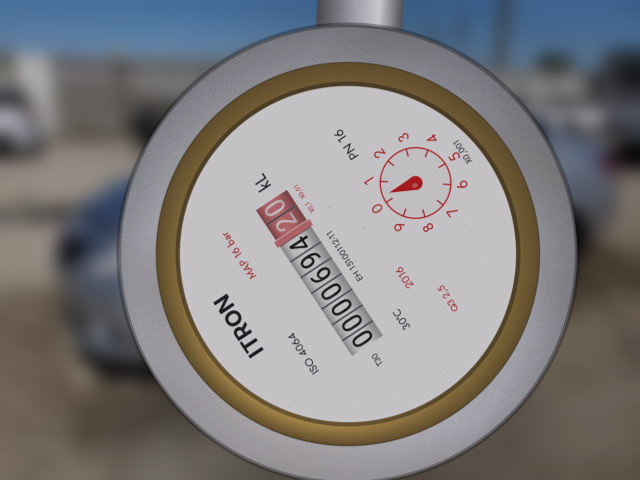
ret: 694.200,kL
